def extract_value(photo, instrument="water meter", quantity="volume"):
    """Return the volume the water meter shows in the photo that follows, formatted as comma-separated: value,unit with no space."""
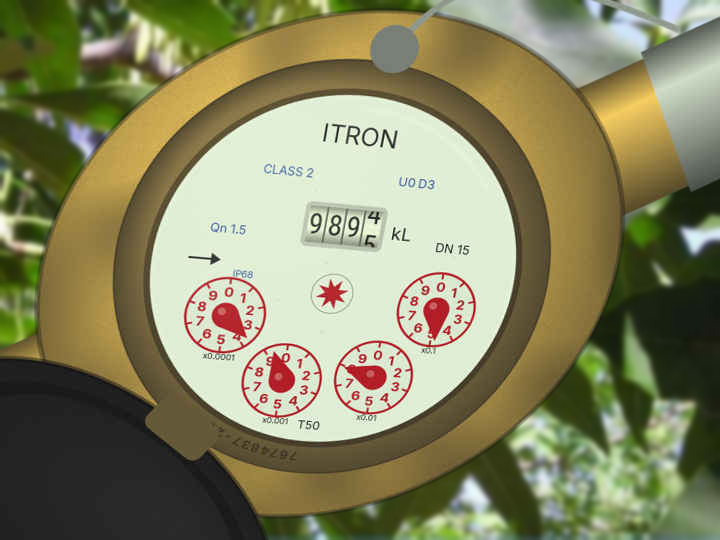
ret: 9894.4793,kL
